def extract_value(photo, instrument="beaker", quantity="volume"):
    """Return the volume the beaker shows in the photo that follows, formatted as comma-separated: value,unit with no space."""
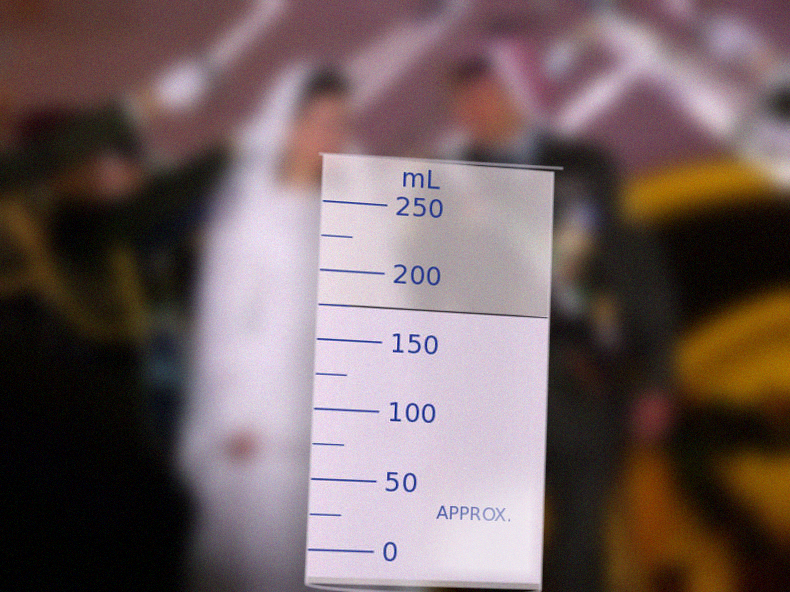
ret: 175,mL
